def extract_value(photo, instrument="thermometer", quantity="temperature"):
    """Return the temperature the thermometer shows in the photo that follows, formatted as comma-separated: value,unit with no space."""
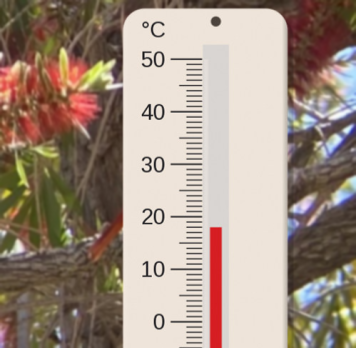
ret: 18,°C
